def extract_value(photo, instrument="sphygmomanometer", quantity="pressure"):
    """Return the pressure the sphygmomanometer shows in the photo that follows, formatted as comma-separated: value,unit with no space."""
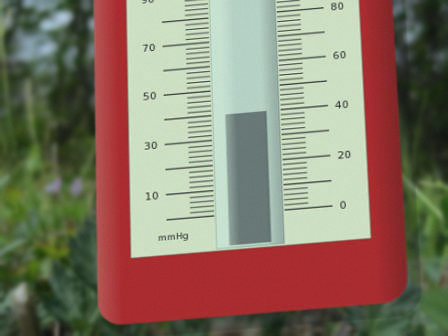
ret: 40,mmHg
